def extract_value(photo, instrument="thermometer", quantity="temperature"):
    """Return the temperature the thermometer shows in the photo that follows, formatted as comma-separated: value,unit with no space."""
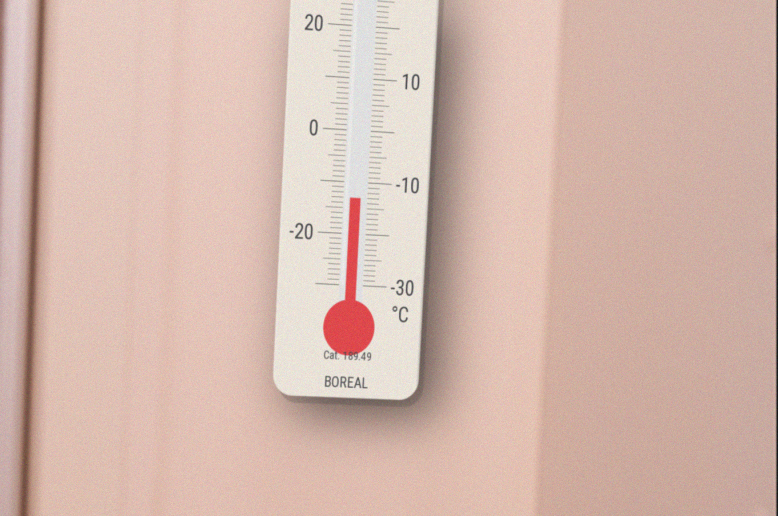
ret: -13,°C
